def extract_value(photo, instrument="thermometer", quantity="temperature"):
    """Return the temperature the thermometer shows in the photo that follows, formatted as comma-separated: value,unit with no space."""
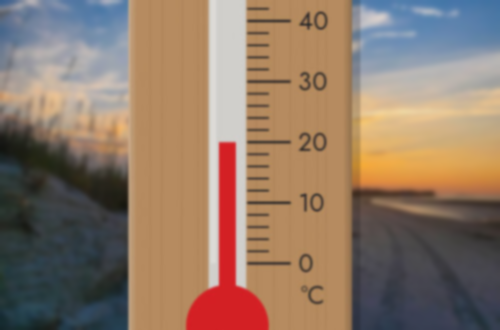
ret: 20,°C
